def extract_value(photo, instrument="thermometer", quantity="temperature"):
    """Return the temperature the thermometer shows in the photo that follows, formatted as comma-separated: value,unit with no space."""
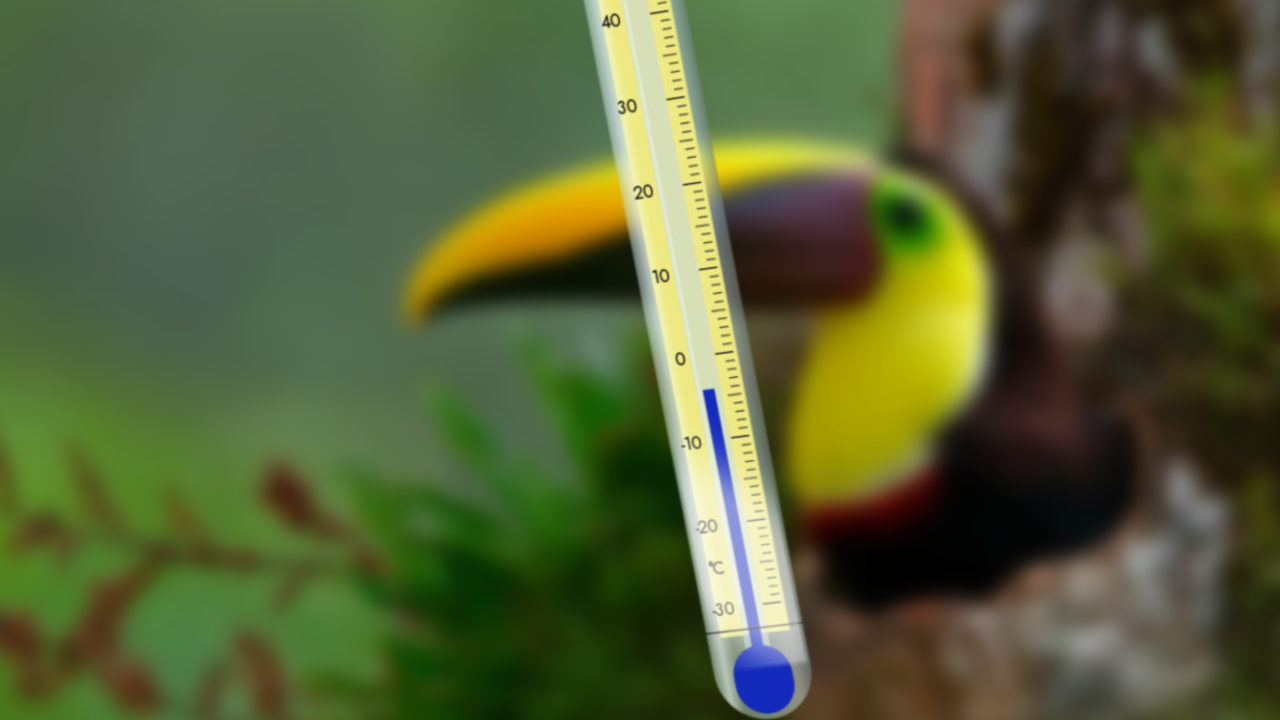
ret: -4,°C
